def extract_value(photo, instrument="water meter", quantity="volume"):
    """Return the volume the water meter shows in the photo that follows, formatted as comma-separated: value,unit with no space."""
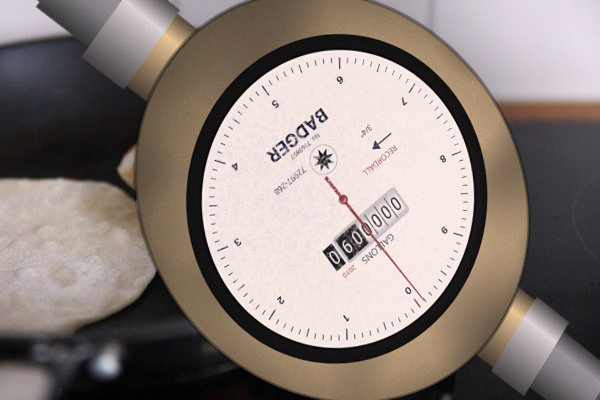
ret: 89.9,gal
